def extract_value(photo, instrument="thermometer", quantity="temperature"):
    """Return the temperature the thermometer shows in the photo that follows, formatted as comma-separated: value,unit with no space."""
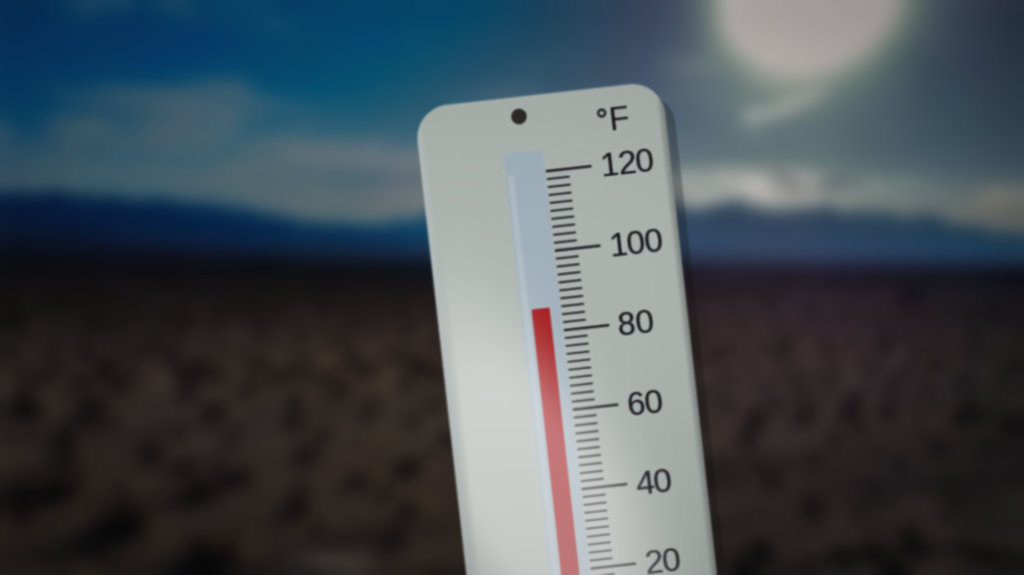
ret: 86,°F
